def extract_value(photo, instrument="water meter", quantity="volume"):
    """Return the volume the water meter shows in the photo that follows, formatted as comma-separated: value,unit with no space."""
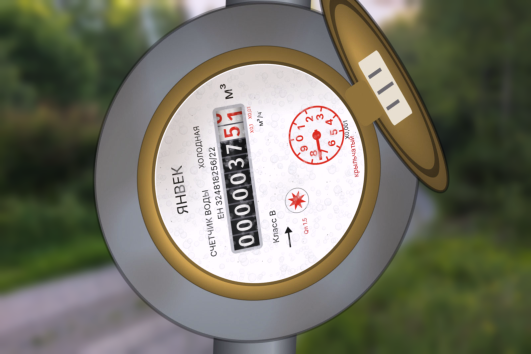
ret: 37.507,m³
